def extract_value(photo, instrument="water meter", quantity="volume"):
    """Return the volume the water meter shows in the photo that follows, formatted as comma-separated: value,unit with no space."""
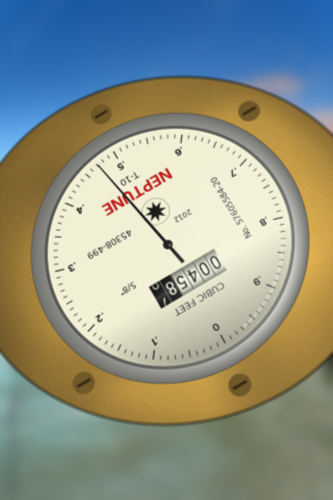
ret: 4587.47,ft³
